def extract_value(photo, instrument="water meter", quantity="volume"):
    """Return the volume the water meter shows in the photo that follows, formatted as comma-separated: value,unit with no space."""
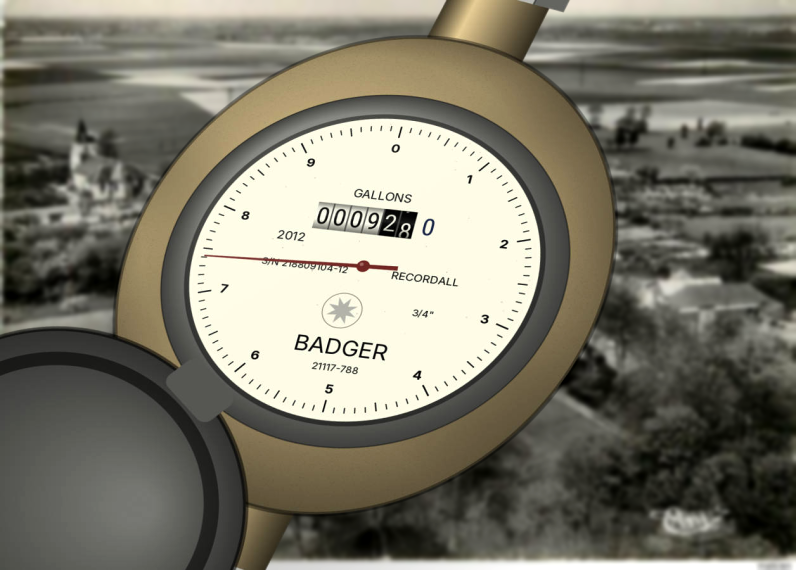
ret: 9277.4,gal
